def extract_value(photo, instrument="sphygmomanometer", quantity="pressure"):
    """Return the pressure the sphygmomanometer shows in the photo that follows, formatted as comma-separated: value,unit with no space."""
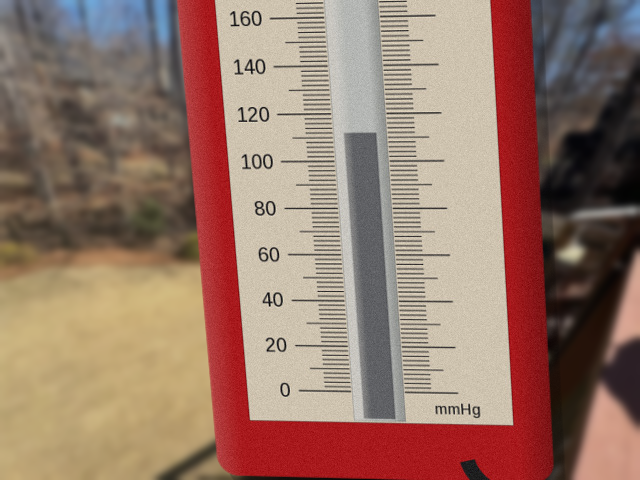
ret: 112,mmHg
